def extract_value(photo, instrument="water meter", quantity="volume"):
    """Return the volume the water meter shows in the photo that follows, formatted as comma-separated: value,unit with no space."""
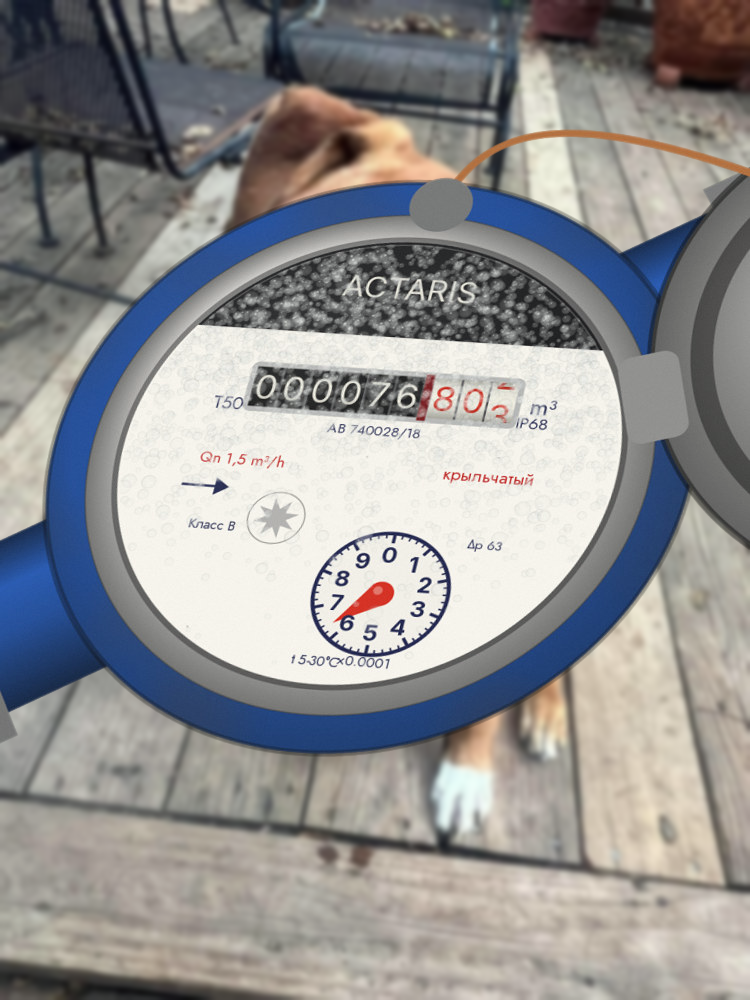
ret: 76.8026,m³
